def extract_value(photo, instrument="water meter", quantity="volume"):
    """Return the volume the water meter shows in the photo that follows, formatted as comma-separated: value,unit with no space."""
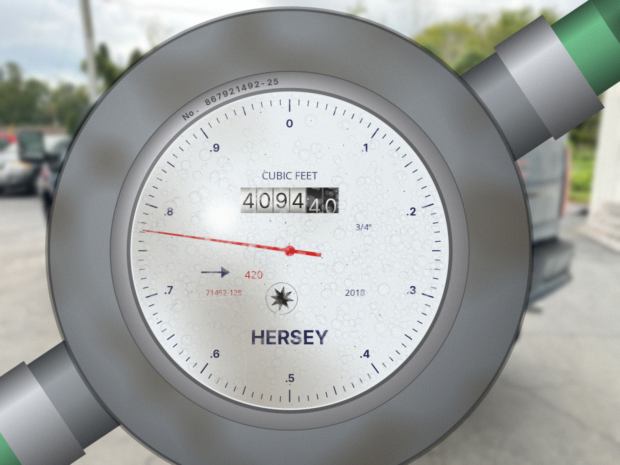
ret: 409439.77,ft³
